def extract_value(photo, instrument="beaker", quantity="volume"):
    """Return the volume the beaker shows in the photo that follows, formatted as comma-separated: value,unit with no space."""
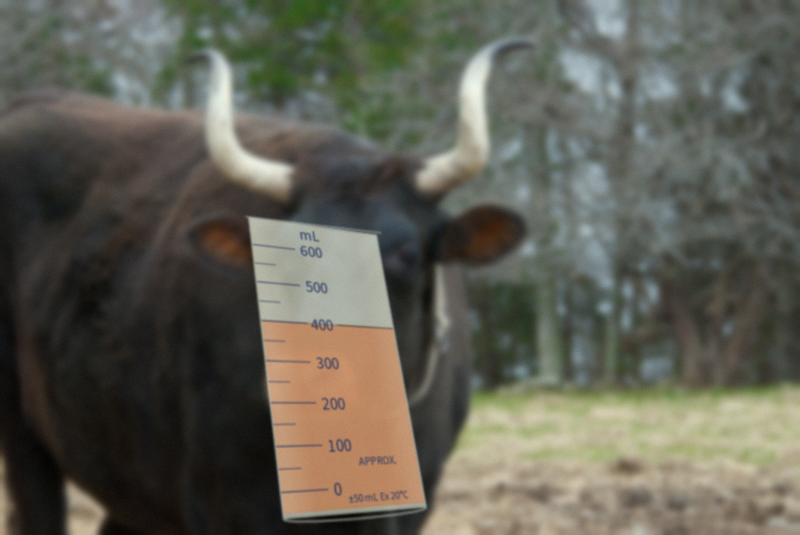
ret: 400,mL
